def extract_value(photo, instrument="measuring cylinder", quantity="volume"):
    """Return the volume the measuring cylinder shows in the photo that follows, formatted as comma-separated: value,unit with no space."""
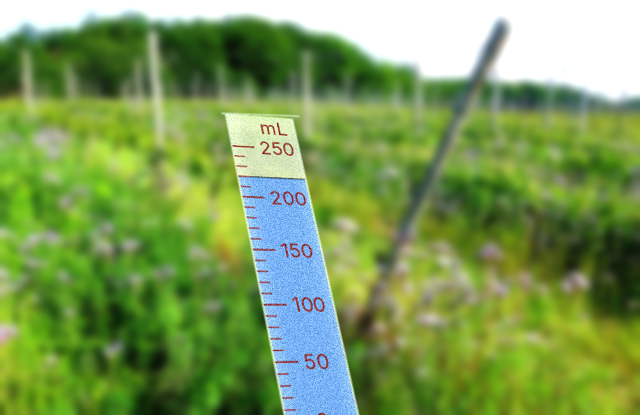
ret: 220,mL
